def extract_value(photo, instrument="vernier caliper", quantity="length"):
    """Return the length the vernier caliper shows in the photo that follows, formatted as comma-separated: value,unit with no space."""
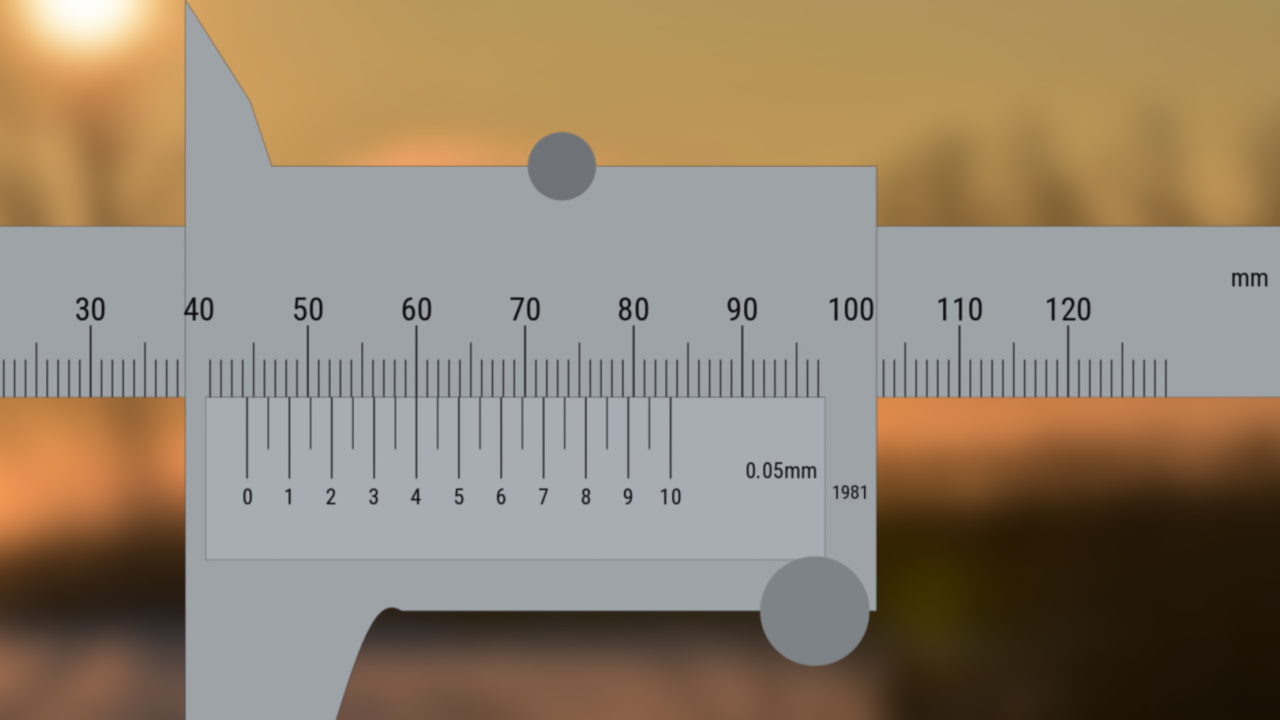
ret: 44.4,mm
